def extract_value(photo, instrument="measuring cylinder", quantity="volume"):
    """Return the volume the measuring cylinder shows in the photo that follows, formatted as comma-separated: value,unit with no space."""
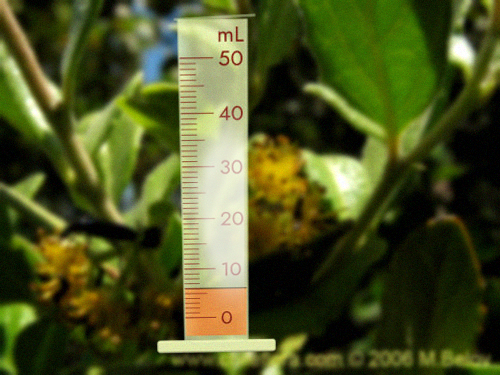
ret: 6,mL
